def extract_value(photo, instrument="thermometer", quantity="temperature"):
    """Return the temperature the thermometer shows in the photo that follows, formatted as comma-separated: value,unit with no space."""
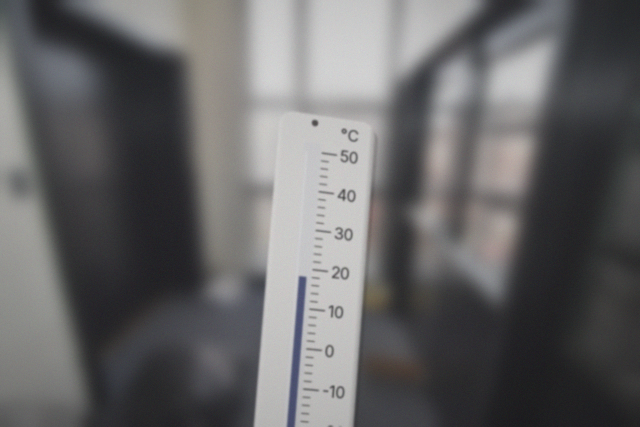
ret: 18,°C
